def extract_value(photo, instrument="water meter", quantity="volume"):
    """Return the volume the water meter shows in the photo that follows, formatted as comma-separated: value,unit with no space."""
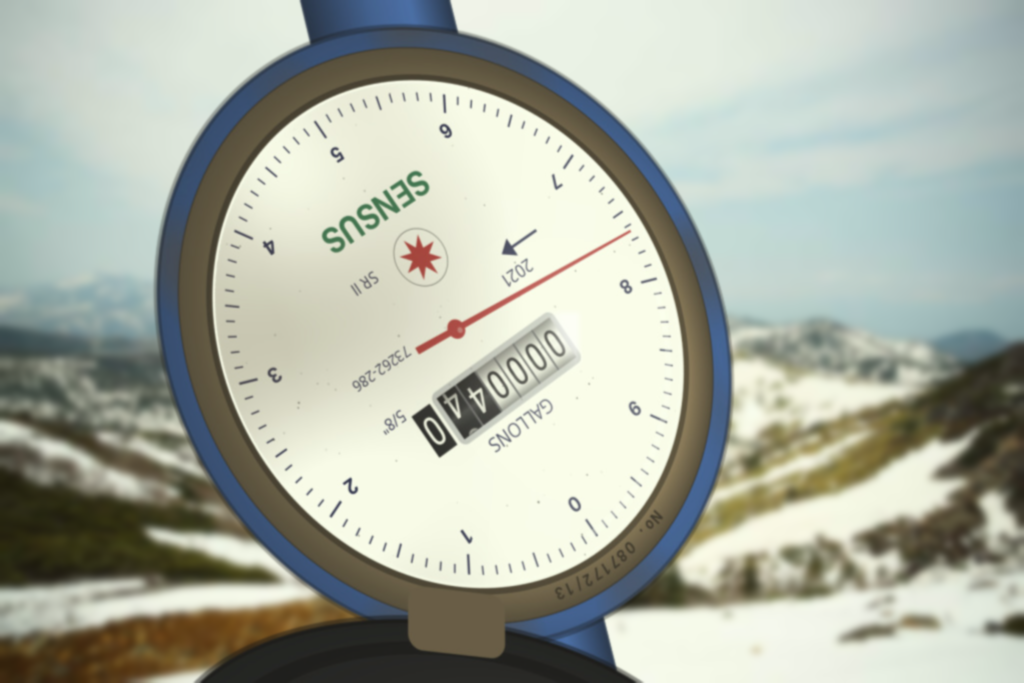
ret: 437.6,gal
